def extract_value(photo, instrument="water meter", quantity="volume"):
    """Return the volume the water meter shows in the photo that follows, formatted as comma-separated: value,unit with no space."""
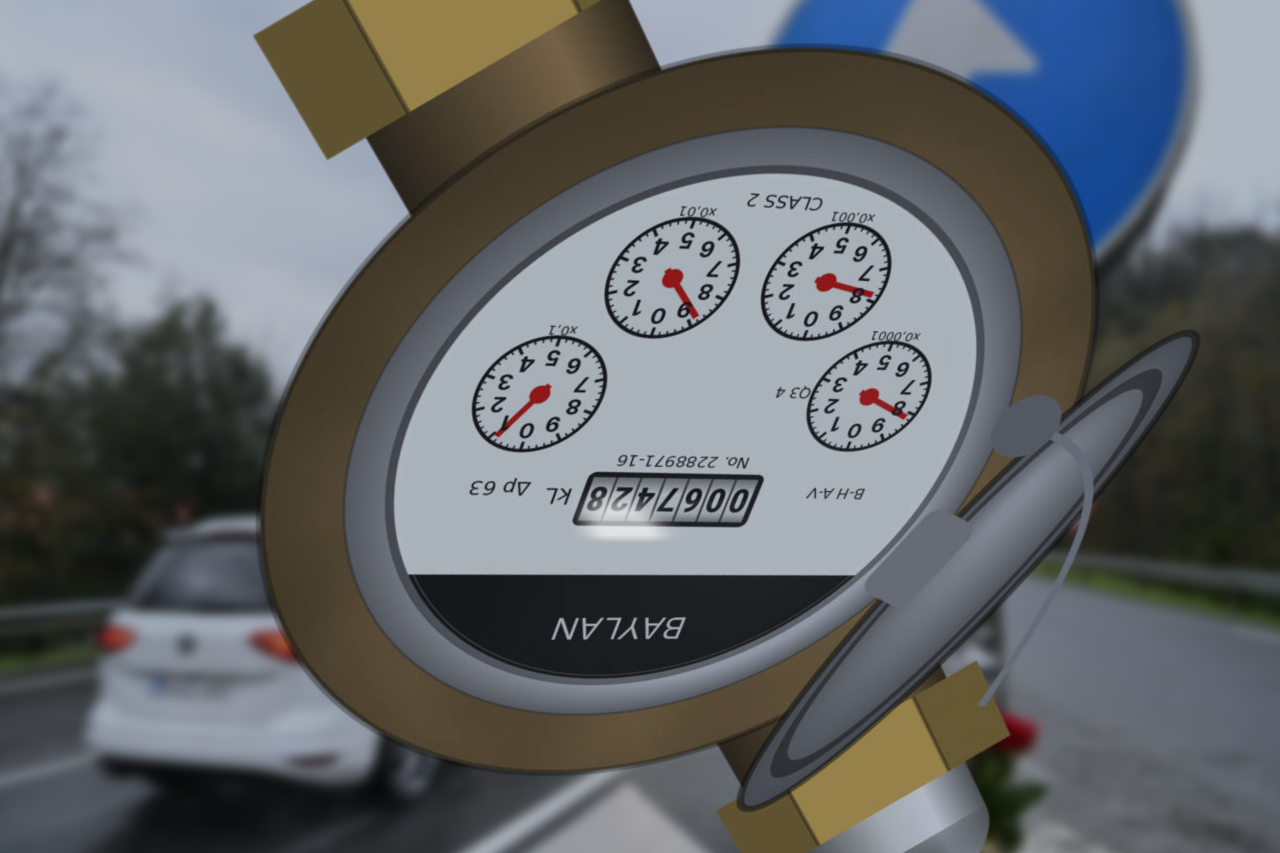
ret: 67428.0878,kL
